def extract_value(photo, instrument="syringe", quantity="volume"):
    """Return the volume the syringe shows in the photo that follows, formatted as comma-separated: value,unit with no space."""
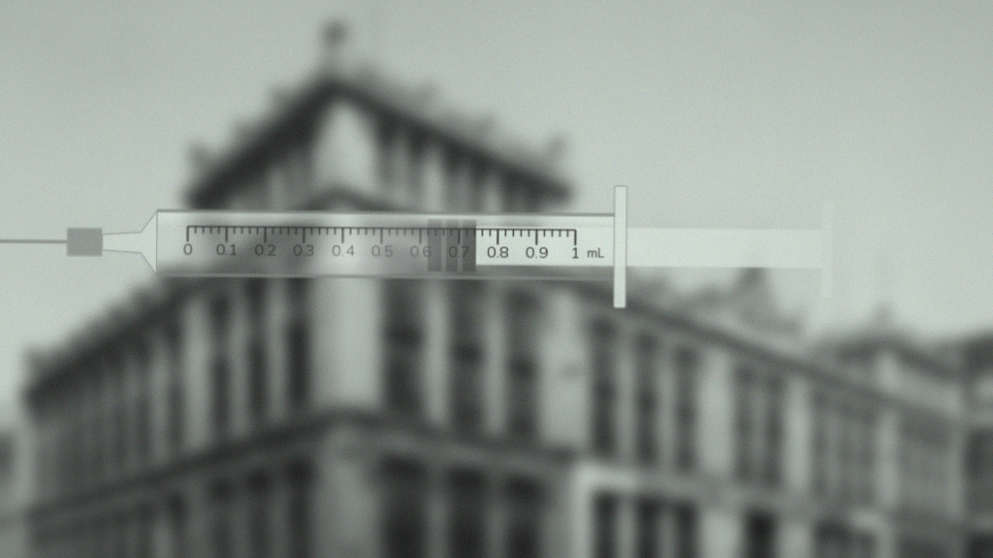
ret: 0.62,mL
